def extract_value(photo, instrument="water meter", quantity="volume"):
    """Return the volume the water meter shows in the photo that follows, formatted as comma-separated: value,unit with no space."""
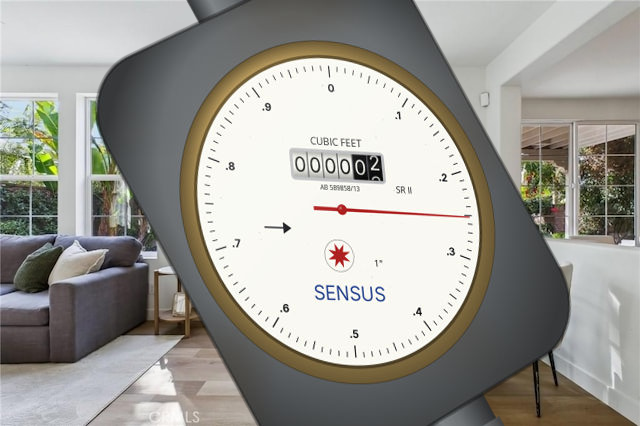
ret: 2.25,ft³
